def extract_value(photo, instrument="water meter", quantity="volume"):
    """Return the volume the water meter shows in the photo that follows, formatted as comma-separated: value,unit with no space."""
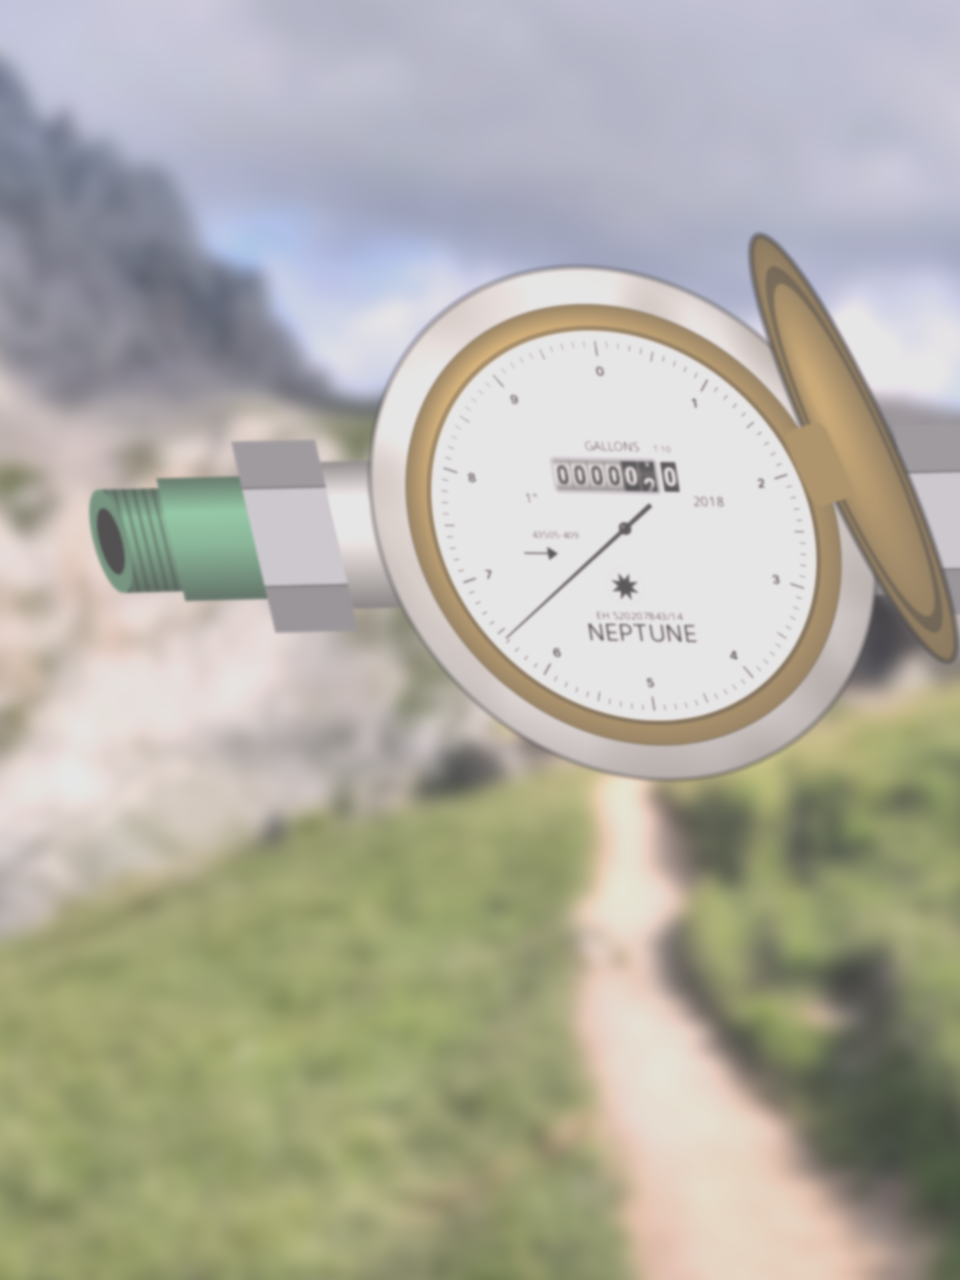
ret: 16.4,gal
